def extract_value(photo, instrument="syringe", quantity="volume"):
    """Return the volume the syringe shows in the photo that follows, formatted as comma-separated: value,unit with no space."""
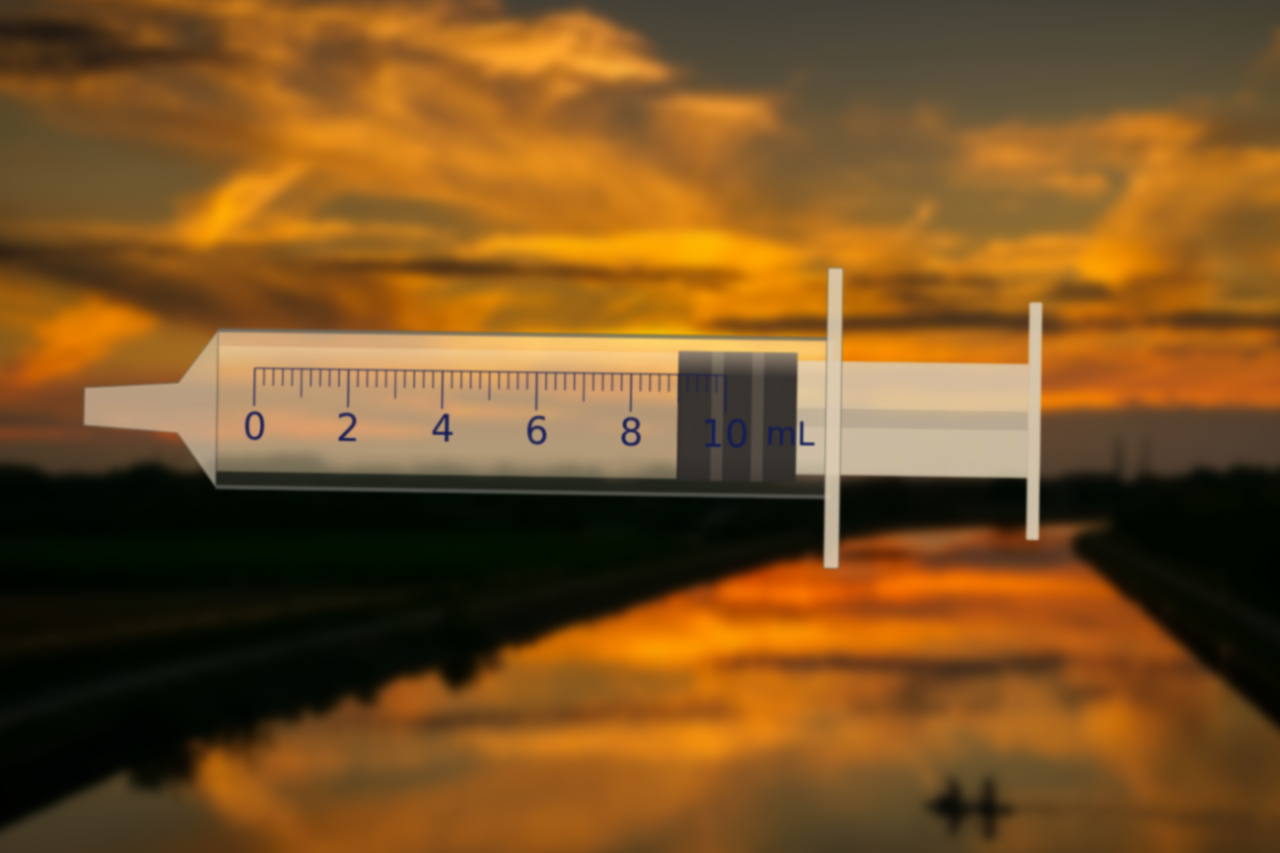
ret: 9,mL
